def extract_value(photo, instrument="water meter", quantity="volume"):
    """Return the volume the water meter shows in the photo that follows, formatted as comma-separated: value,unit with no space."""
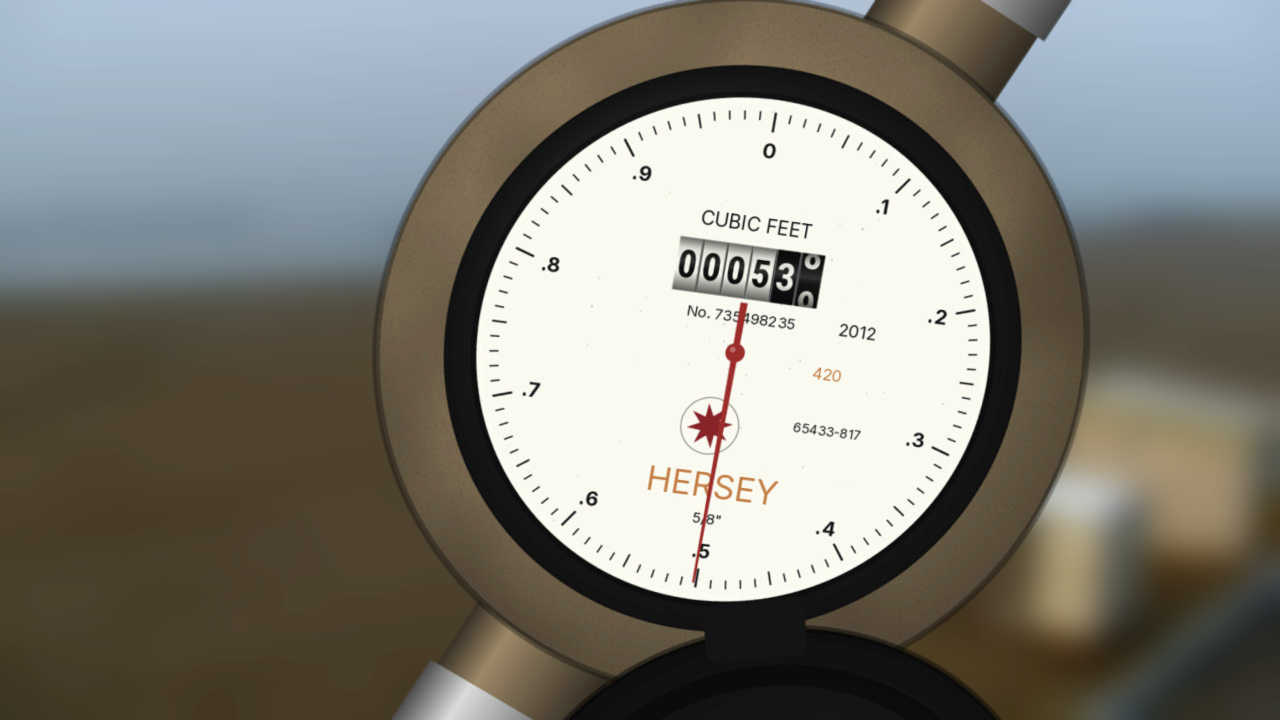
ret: 538.50,ft³
